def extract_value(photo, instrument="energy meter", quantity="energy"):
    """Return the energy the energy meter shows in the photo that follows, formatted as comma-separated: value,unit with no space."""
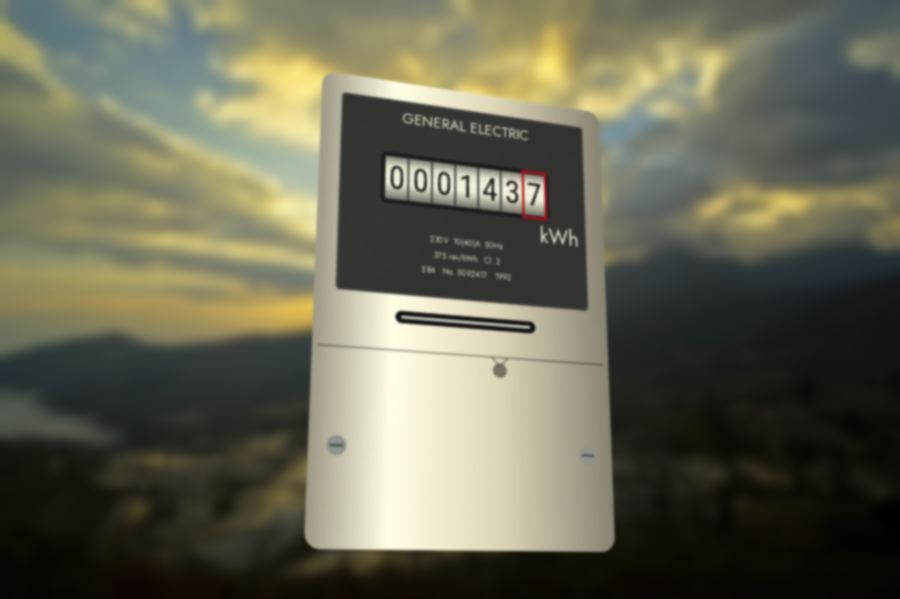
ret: 143.7,kWh
